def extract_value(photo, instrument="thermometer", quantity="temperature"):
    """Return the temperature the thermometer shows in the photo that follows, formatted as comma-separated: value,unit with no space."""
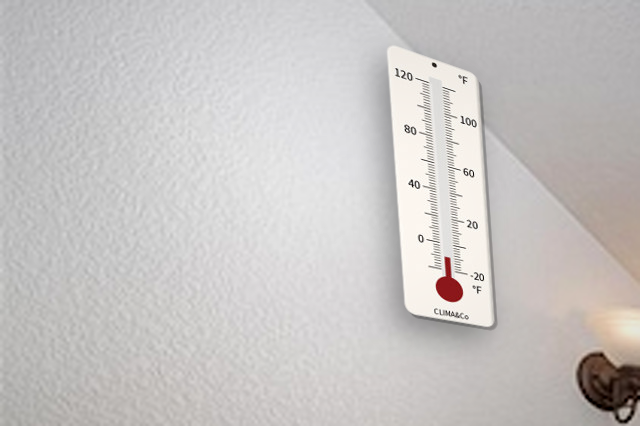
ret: -10,°F
